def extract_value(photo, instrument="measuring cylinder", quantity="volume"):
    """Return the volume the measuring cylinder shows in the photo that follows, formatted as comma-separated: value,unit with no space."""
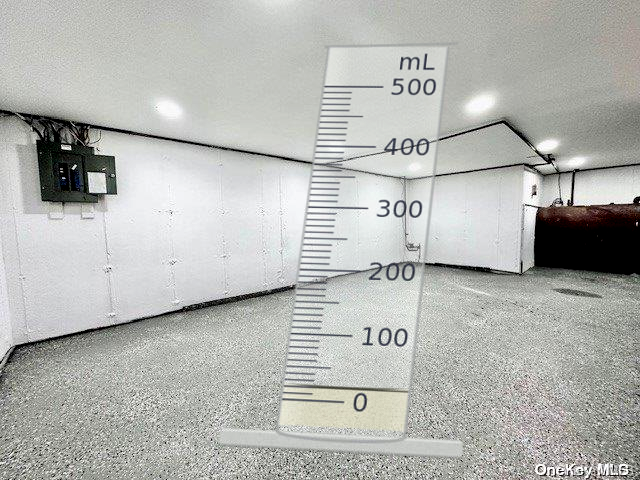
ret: 20,mL
